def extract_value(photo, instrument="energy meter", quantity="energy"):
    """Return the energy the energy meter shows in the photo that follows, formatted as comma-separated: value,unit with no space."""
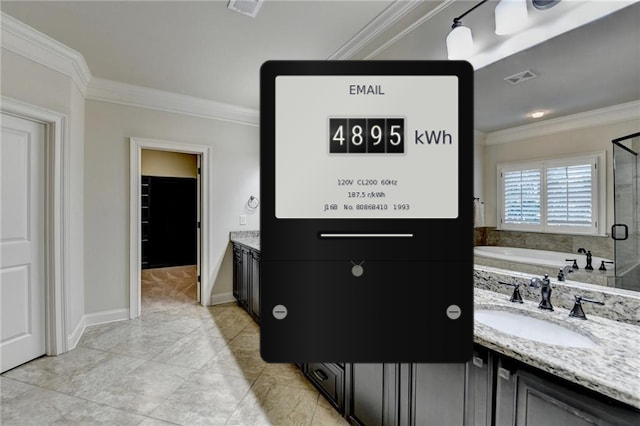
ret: 4895,kWh
